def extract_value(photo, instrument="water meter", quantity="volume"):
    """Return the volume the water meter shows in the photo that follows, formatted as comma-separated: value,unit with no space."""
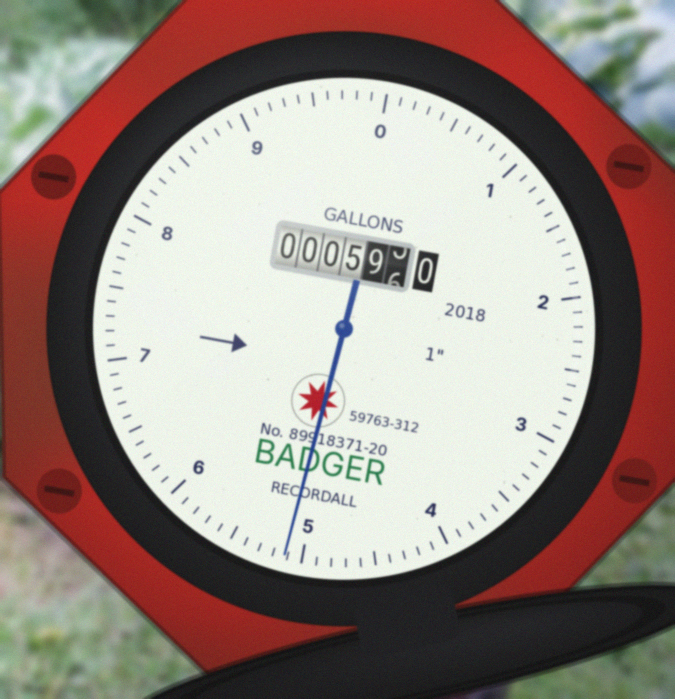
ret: 5955.1,gal
